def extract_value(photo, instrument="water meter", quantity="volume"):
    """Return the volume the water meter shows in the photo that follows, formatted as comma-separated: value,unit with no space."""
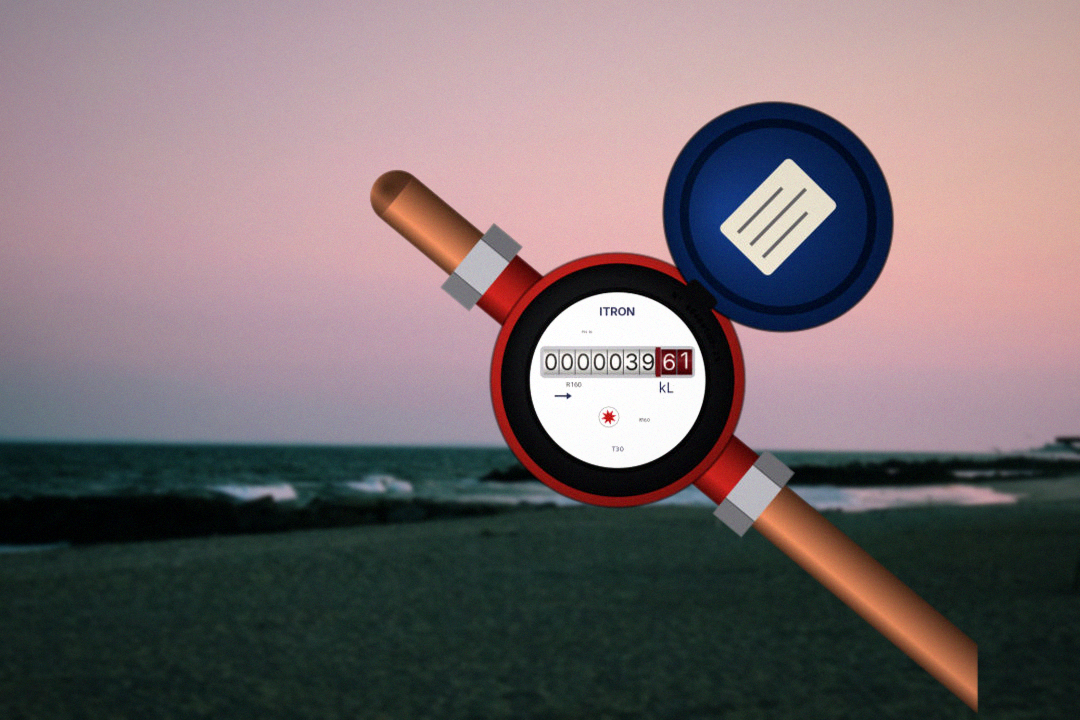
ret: 39.61,kL
